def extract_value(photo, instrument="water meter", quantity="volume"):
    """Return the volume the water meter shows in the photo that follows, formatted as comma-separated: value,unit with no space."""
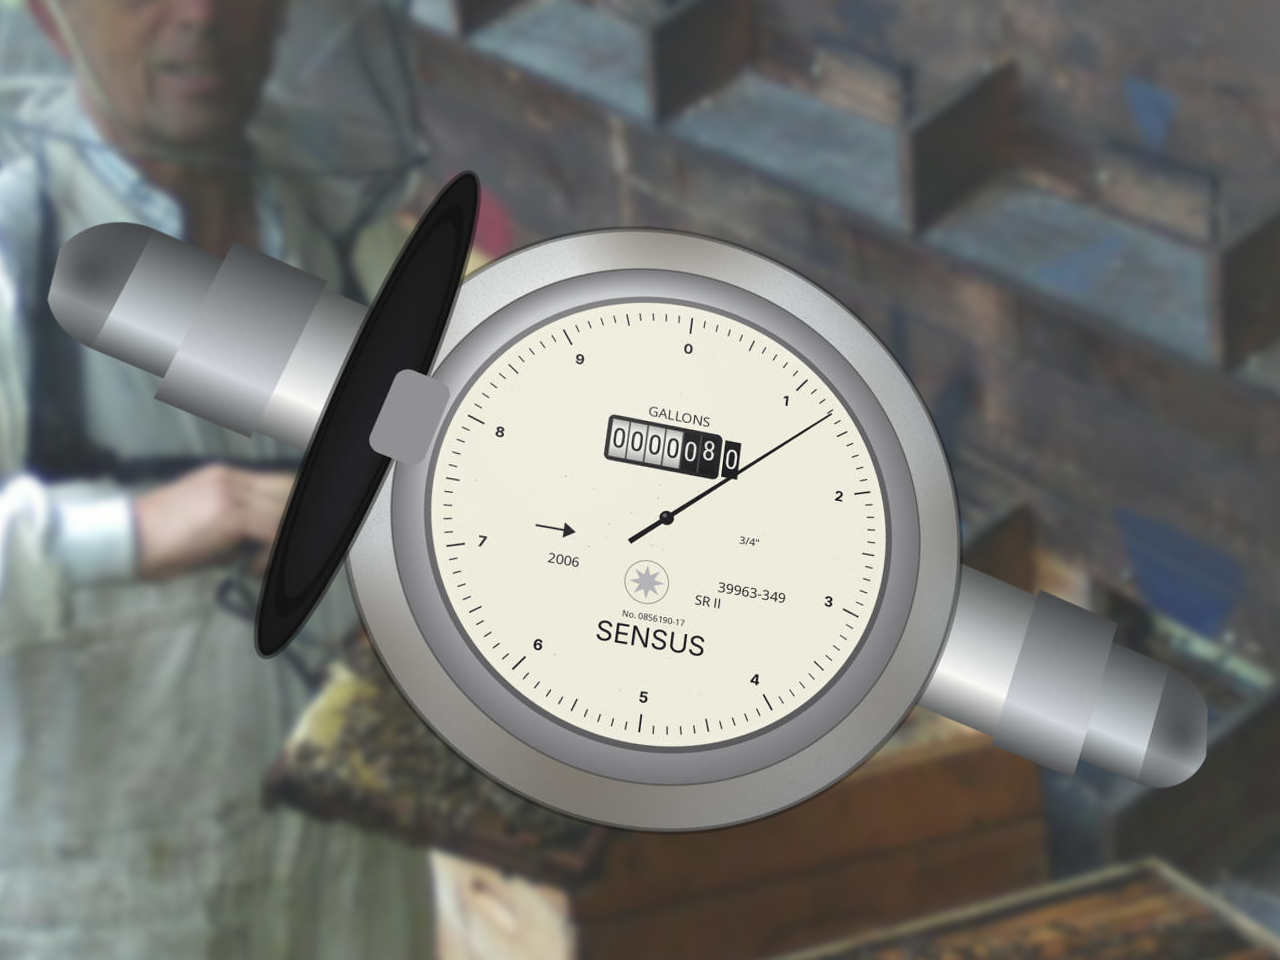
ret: 81.3,gal
